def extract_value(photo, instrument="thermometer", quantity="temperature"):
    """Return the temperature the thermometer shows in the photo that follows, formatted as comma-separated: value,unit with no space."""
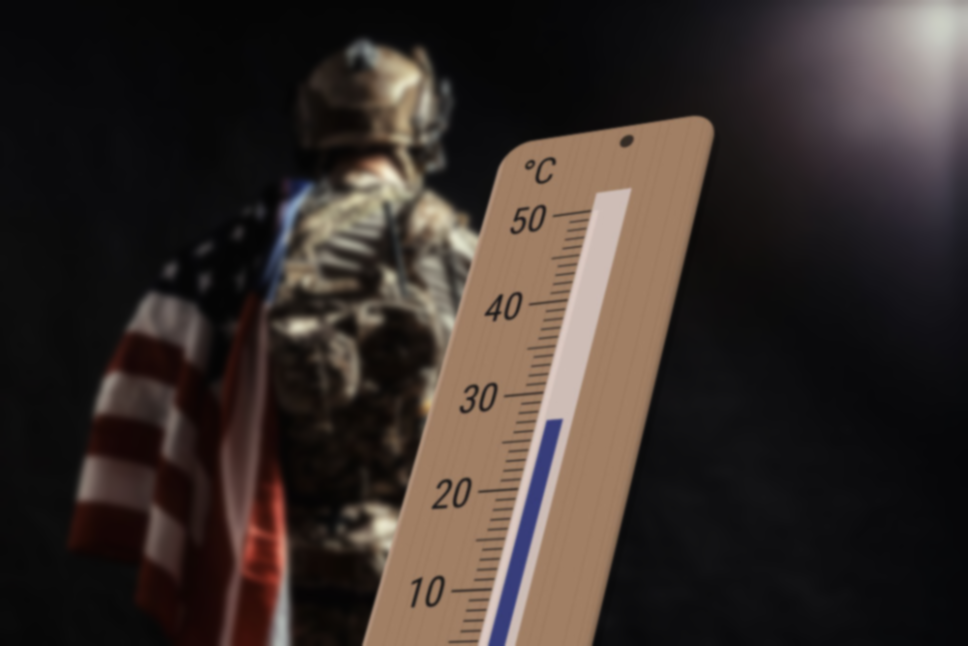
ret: 27,°C
